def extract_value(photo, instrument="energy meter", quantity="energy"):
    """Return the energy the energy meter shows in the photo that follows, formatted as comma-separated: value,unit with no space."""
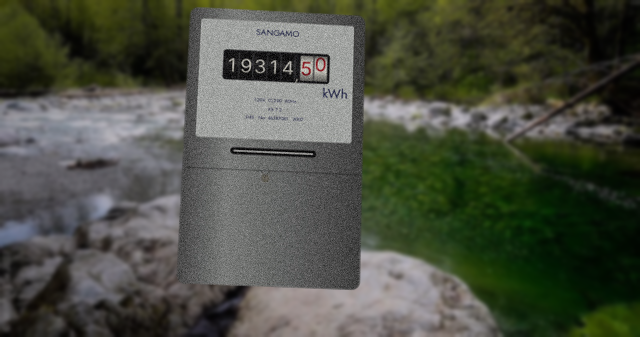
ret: 19314.50,kWh
